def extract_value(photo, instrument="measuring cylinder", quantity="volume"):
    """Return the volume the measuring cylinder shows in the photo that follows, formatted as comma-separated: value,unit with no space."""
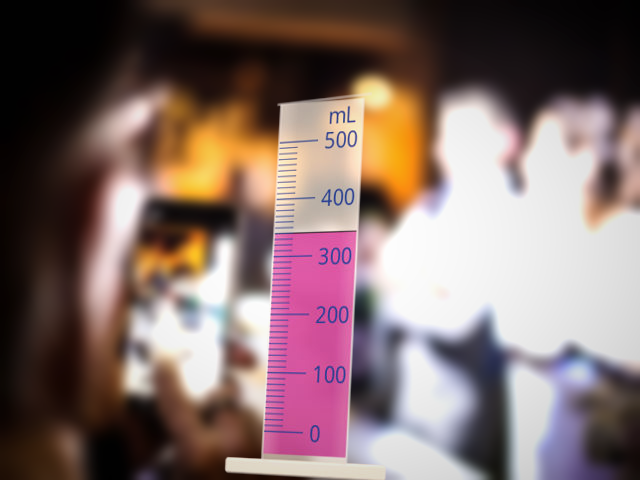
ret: 340,mL
